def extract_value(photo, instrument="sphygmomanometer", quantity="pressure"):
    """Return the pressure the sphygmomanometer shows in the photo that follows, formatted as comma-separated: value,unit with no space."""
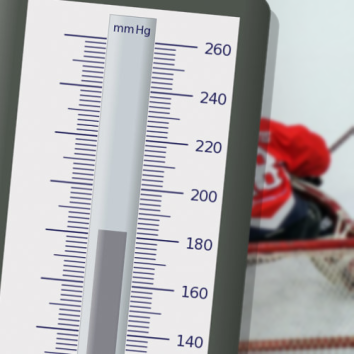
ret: 182,mmHg
